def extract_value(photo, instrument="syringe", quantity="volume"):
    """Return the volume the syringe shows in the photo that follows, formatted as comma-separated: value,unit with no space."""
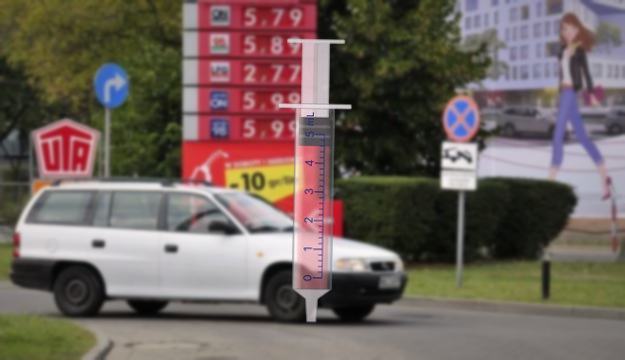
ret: 4.6,mL
